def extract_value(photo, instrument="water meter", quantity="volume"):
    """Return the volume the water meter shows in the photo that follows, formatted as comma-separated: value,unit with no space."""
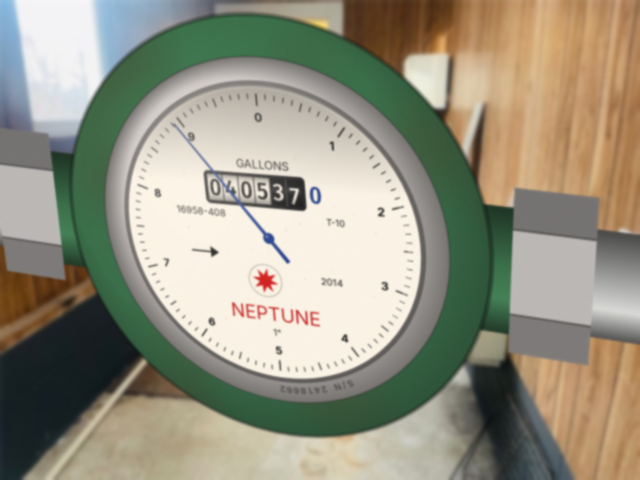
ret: 405368.9,gal
